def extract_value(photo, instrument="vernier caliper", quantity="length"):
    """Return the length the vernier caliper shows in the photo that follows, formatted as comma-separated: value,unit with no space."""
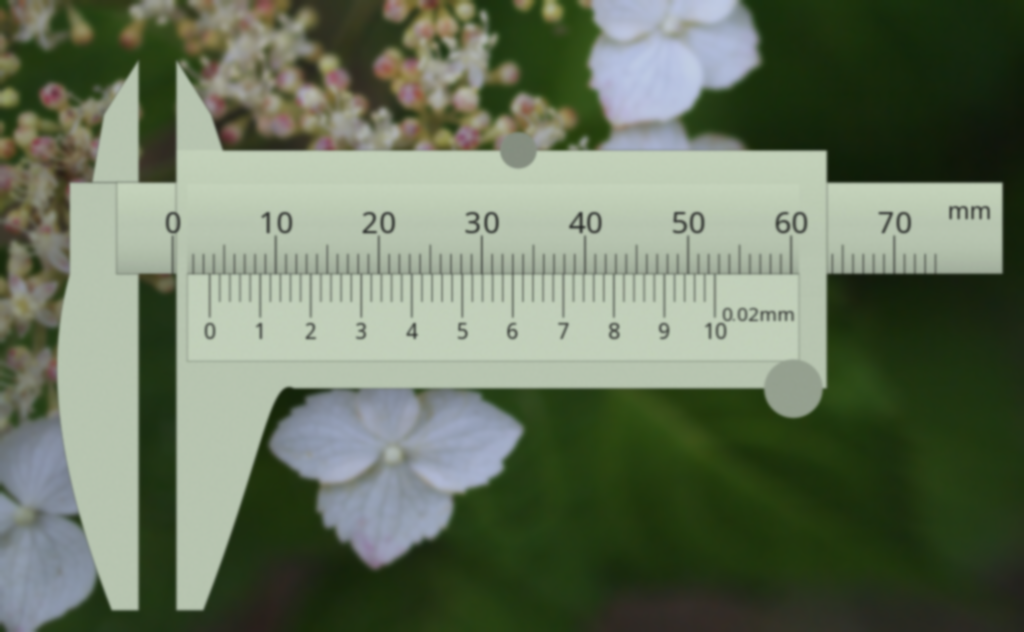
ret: 3.6,mm
